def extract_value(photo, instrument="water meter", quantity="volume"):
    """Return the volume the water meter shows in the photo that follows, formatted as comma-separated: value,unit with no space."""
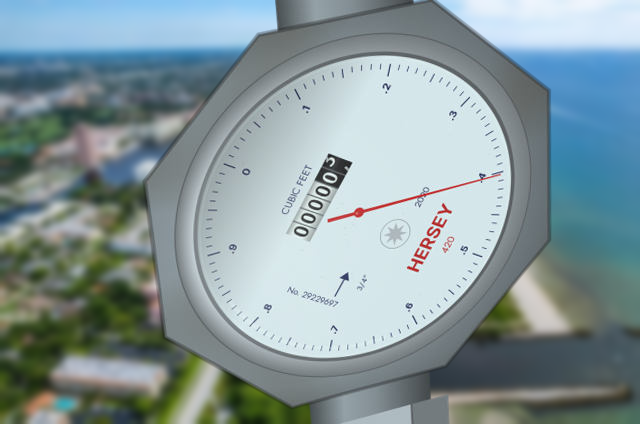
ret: 3.40,ft³
